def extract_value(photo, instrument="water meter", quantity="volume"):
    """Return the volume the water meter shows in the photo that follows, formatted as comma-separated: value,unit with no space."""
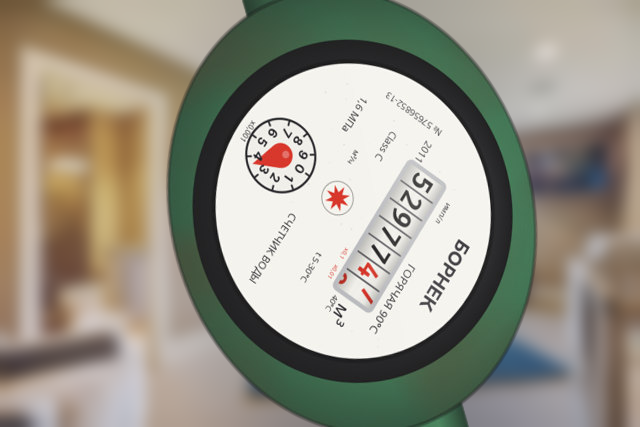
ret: 52977.473,m³
